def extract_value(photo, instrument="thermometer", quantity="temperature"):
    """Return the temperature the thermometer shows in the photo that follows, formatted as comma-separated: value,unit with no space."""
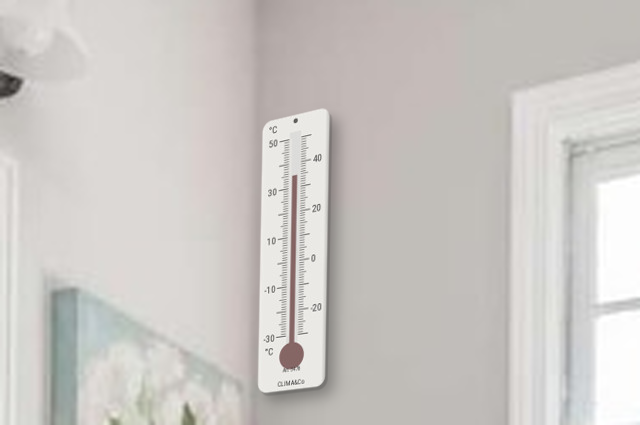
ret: 35,°C
